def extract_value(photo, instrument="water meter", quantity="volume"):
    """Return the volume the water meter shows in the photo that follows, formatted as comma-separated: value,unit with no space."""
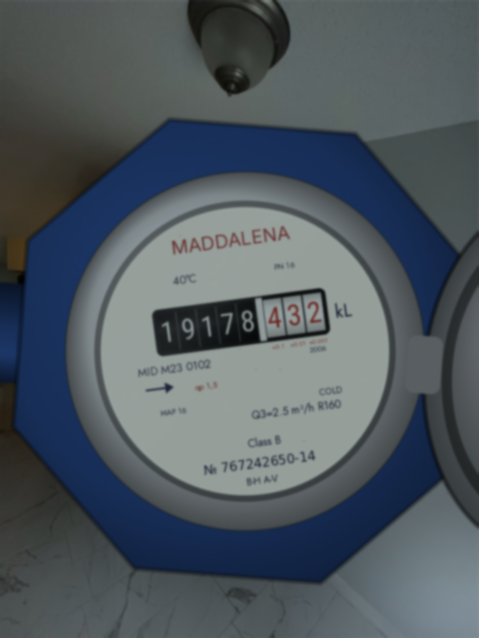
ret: 19178.432,kL
